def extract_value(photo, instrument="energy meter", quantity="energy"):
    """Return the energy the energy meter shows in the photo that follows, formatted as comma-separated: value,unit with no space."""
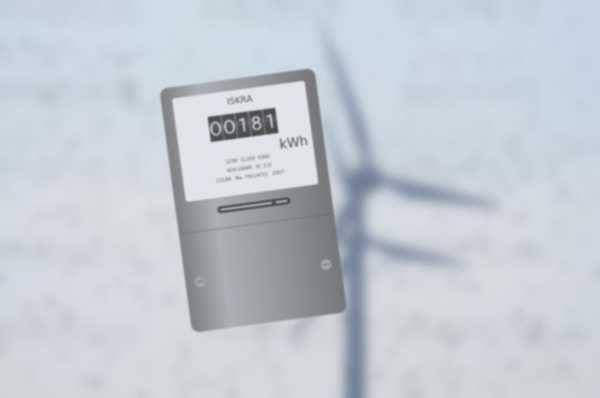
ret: 181,kWh
